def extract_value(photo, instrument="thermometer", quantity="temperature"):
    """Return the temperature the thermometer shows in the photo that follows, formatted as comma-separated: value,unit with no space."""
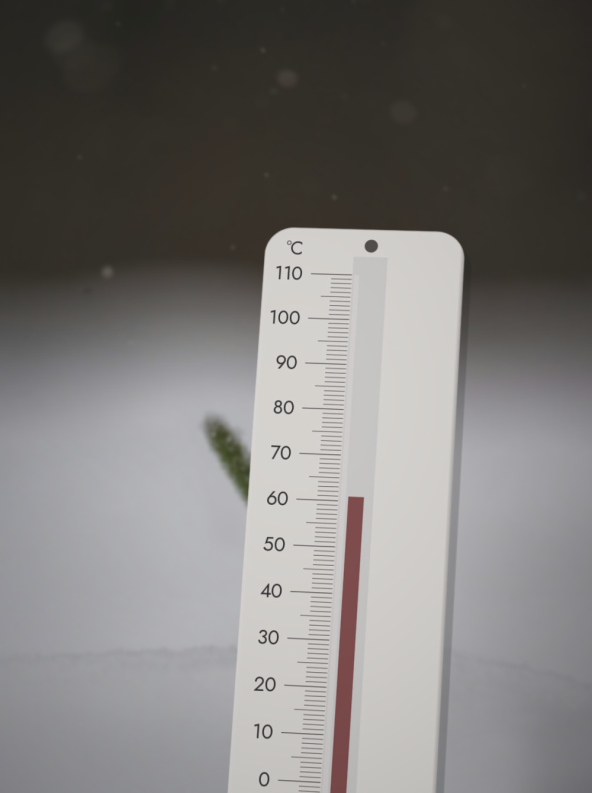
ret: 61,°C
